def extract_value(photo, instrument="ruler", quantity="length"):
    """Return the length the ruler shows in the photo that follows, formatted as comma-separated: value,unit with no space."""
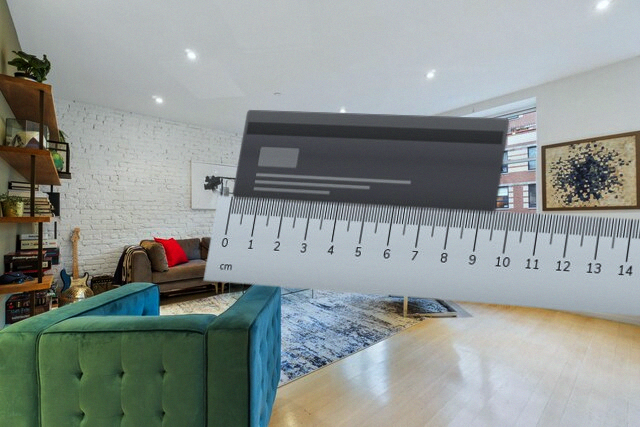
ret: 9.5,cm
